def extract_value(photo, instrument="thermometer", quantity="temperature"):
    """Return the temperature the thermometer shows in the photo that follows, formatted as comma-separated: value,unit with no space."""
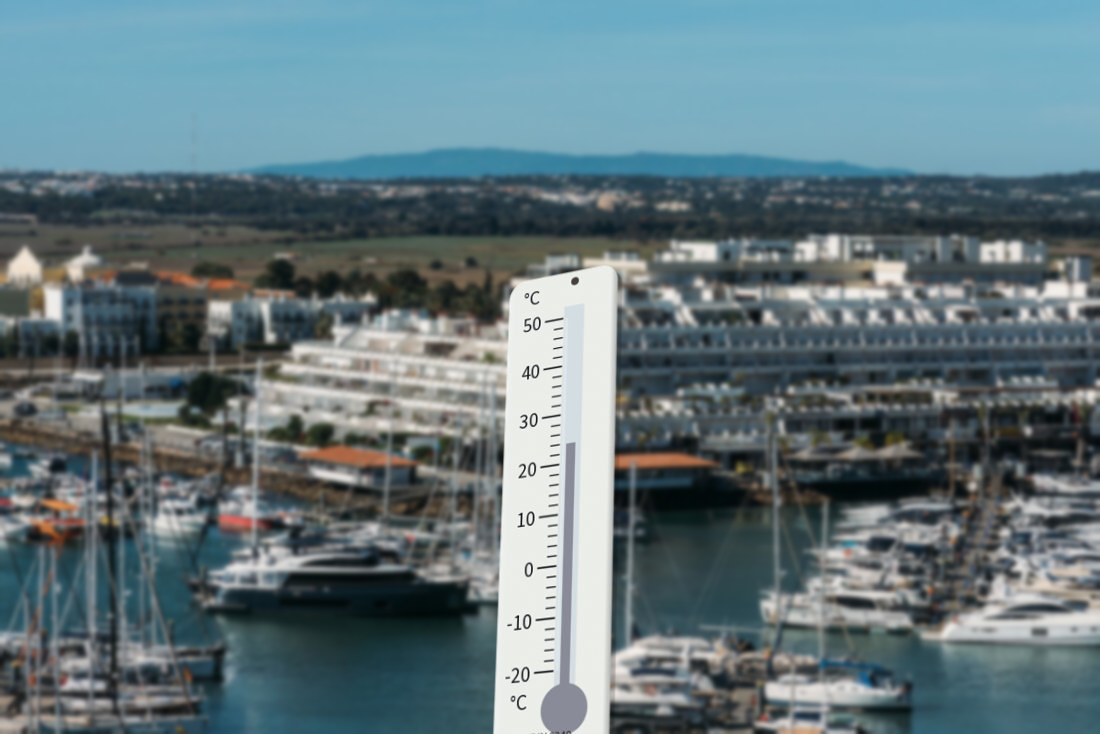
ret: 24,°C
